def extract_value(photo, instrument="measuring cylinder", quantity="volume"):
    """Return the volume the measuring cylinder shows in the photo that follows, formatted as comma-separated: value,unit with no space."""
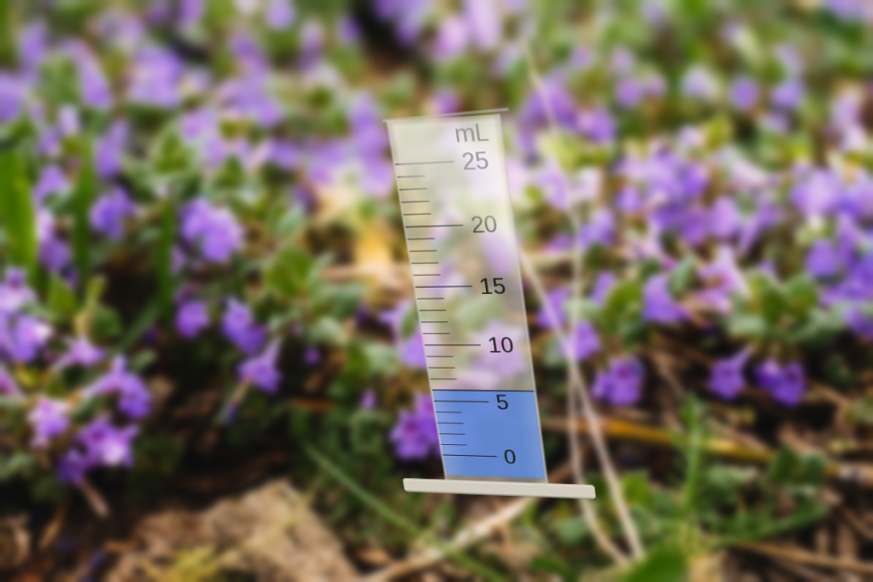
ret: 6,mL
